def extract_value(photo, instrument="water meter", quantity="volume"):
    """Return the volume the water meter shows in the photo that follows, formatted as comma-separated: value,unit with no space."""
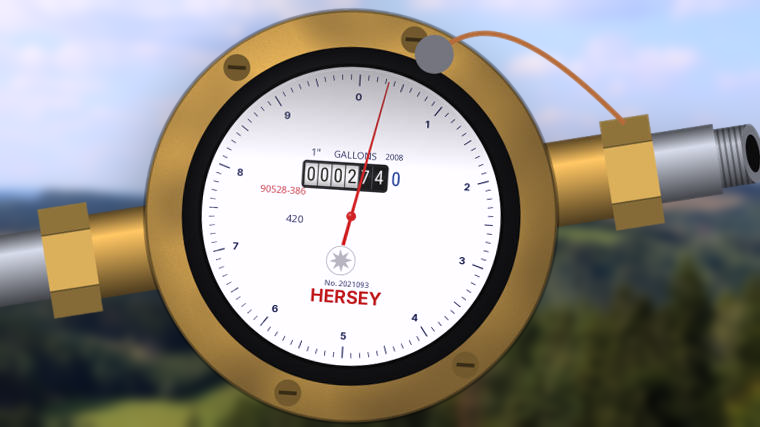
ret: 2740.3,gal
